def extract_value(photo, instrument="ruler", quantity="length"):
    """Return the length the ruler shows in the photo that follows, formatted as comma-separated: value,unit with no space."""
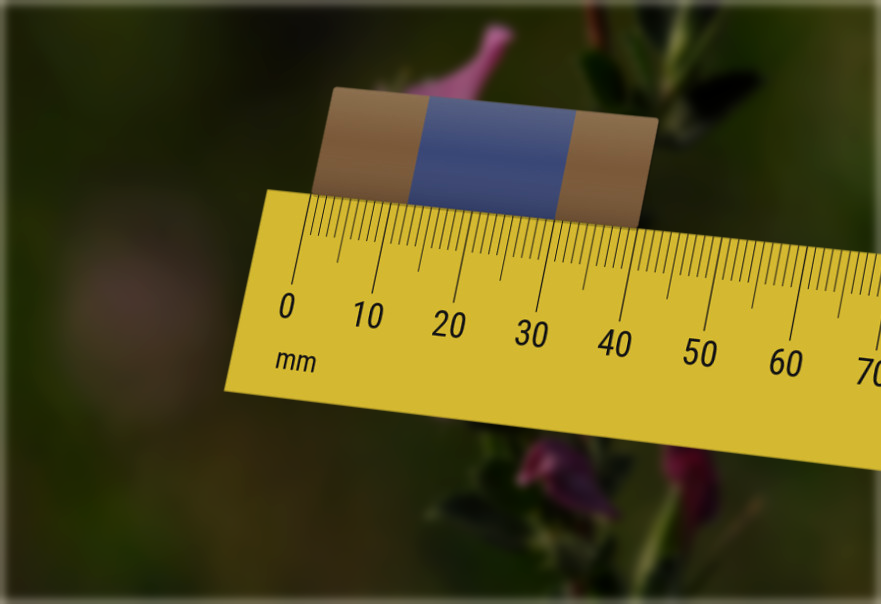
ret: 40,mm
